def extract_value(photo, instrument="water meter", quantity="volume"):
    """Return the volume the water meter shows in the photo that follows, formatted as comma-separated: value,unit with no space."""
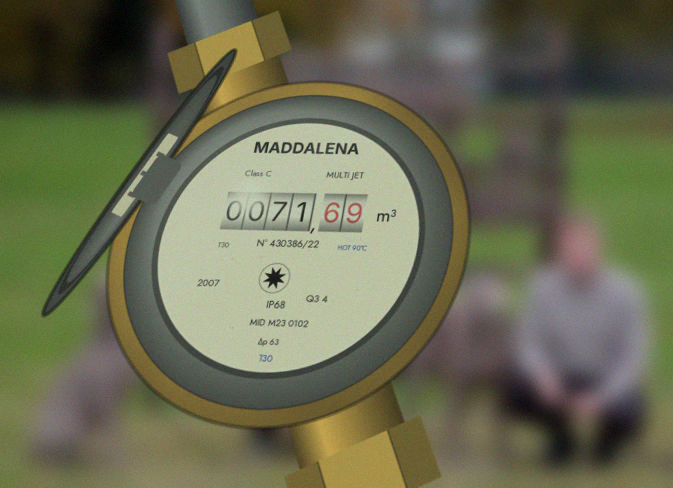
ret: 71.69,m³
